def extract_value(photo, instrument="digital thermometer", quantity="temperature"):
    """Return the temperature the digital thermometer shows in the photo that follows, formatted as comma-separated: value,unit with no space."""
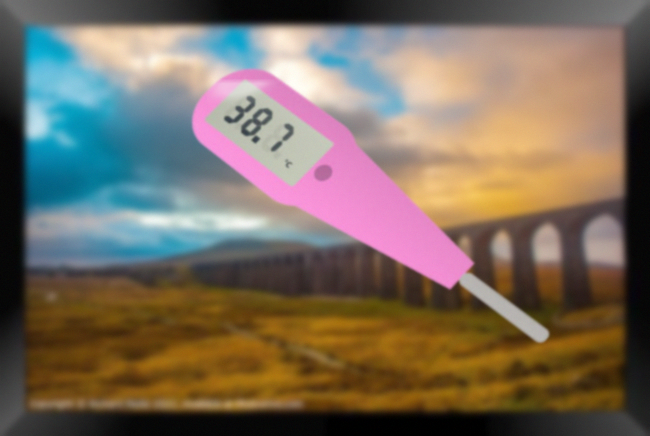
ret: 38.7,°C
